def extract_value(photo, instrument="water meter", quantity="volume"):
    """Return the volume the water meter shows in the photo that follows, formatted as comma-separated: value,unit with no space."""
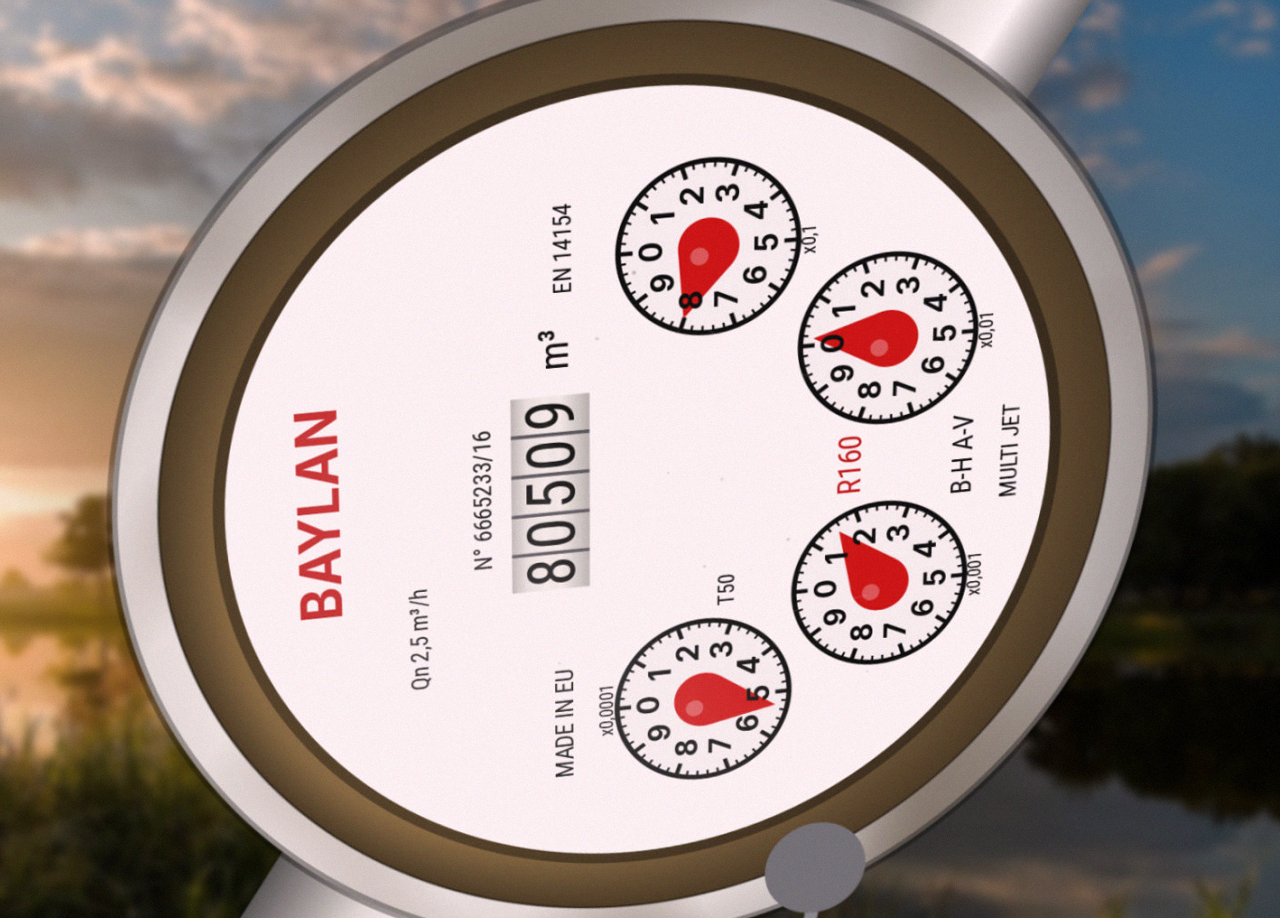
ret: 80509.8015,m³
